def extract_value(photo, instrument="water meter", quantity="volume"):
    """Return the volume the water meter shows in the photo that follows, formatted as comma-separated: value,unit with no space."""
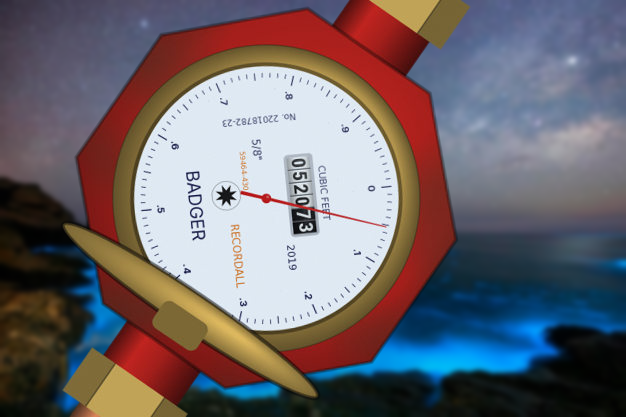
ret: 52073.05,ft³
